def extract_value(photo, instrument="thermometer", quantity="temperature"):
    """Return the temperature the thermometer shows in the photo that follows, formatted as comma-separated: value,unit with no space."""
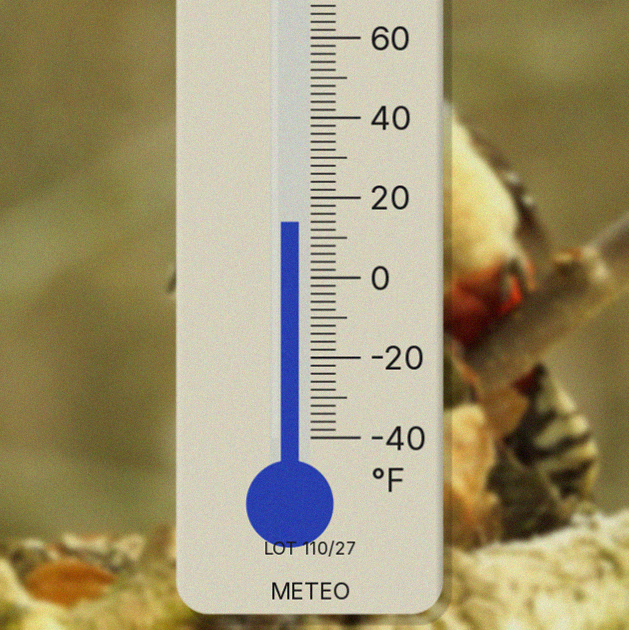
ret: 14,°F
